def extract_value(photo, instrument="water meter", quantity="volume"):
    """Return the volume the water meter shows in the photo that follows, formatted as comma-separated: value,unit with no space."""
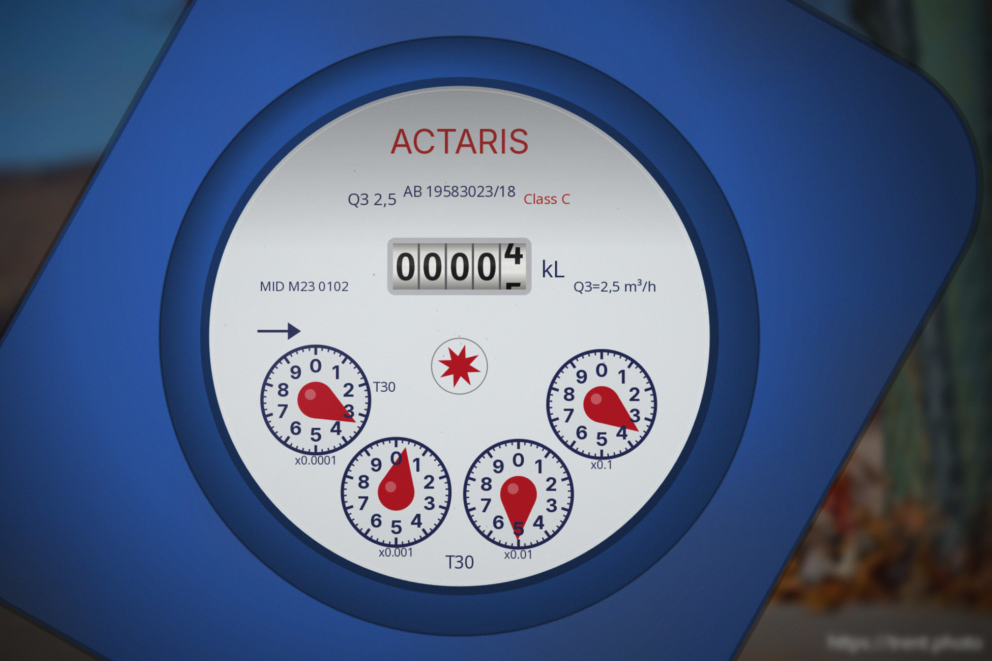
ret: 4.3503,kL
